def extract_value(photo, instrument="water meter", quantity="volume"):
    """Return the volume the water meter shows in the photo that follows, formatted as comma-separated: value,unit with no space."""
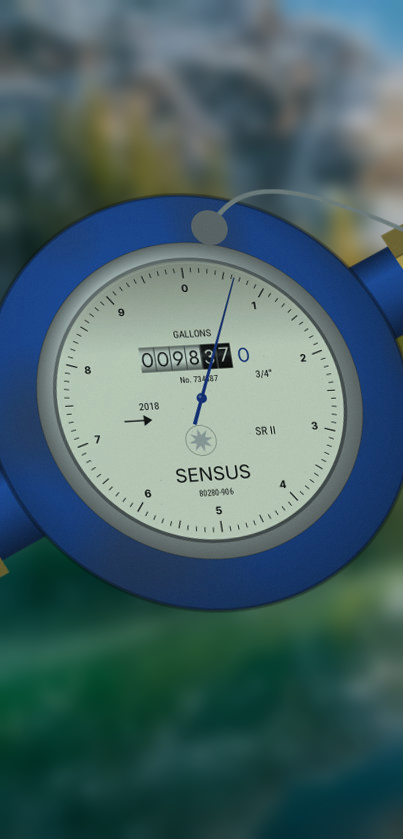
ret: 98370.6,gal
